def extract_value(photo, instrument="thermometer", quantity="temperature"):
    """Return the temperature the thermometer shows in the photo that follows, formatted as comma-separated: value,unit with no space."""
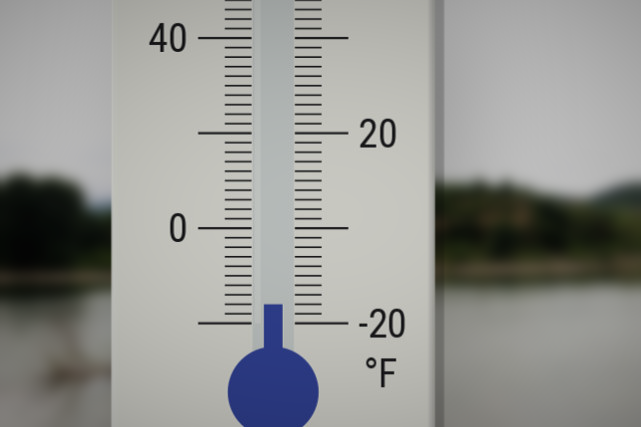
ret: -16,°F
